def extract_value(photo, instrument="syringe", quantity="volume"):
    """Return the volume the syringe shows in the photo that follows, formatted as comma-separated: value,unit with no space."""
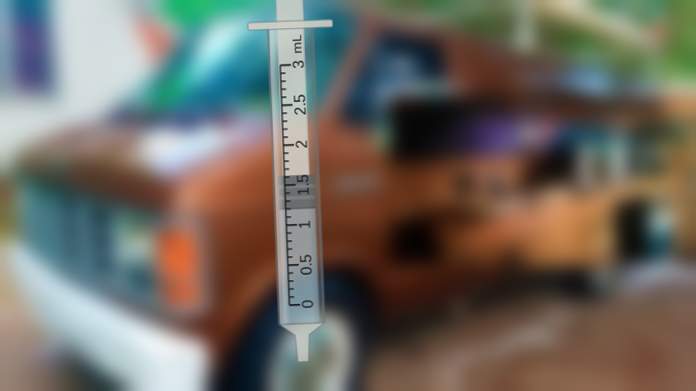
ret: 1.2,mL
